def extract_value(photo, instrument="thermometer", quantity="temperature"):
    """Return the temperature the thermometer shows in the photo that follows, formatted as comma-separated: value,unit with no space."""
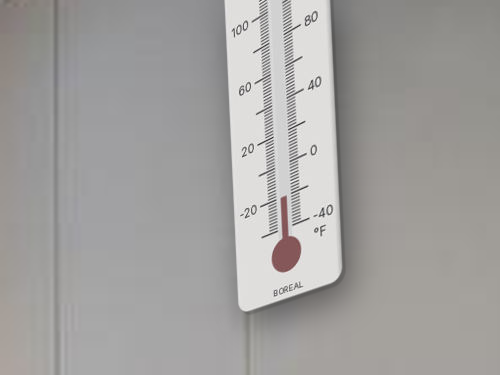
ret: -20,°F
